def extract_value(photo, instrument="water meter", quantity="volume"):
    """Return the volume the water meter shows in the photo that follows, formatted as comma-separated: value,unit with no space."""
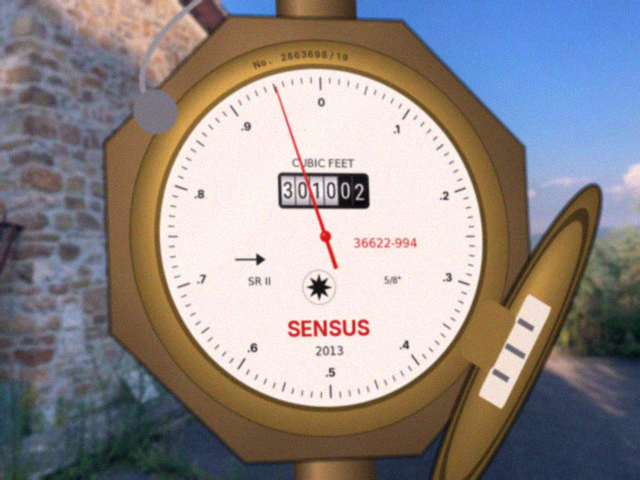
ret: 301001.95,ft³
